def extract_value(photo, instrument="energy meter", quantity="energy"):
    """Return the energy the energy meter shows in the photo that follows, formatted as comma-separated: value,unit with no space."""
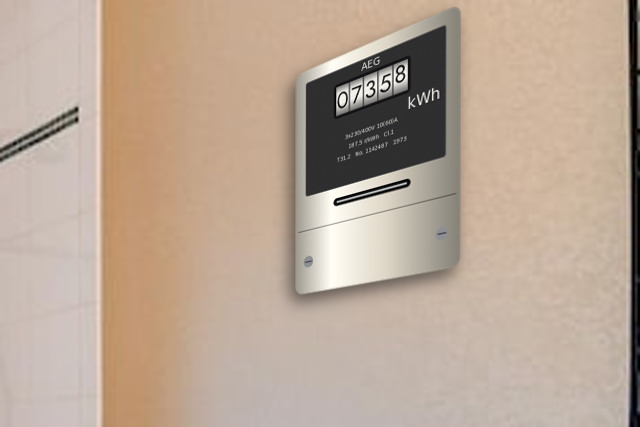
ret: 7358,kWh
